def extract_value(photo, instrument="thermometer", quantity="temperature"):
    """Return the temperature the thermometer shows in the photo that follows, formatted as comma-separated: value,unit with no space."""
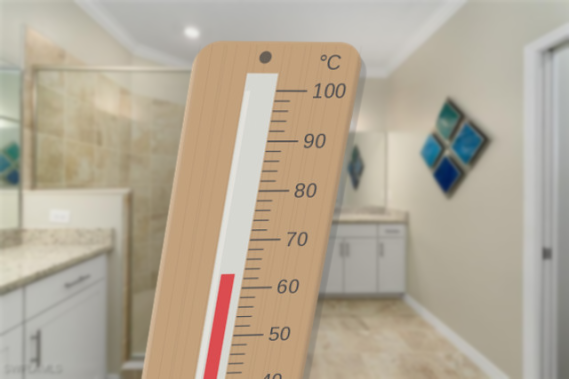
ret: 63,°C
